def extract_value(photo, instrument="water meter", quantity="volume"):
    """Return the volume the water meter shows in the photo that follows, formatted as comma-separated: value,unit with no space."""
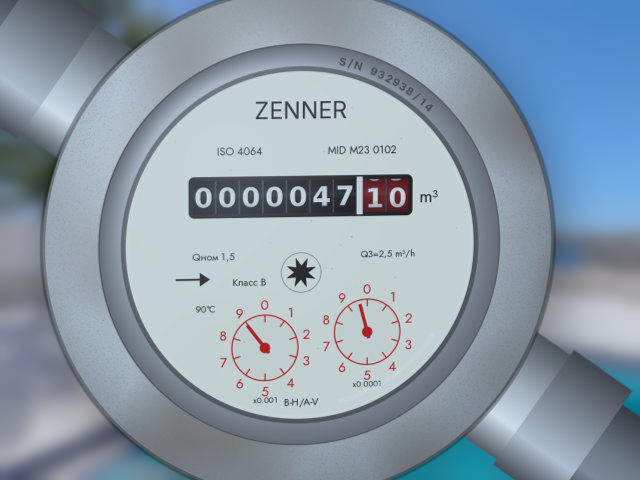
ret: 47.0989,m³
